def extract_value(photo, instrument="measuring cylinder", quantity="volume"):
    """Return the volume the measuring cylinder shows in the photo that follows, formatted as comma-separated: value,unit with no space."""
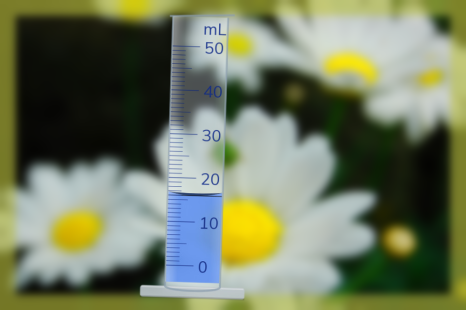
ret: 16,mL
